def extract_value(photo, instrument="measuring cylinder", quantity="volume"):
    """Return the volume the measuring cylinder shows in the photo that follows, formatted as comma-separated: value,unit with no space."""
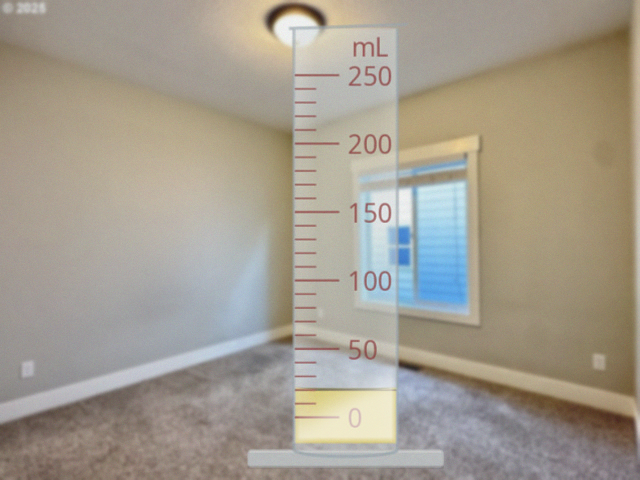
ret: 20,mL
